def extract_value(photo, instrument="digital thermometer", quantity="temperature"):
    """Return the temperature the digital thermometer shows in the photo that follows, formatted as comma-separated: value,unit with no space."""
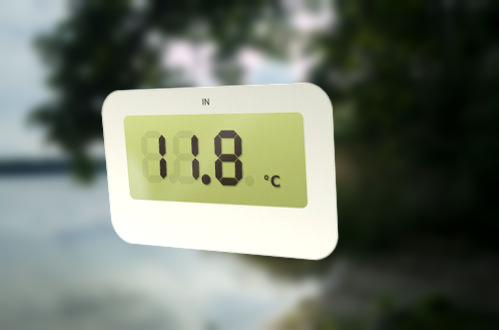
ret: 11.8,°C
